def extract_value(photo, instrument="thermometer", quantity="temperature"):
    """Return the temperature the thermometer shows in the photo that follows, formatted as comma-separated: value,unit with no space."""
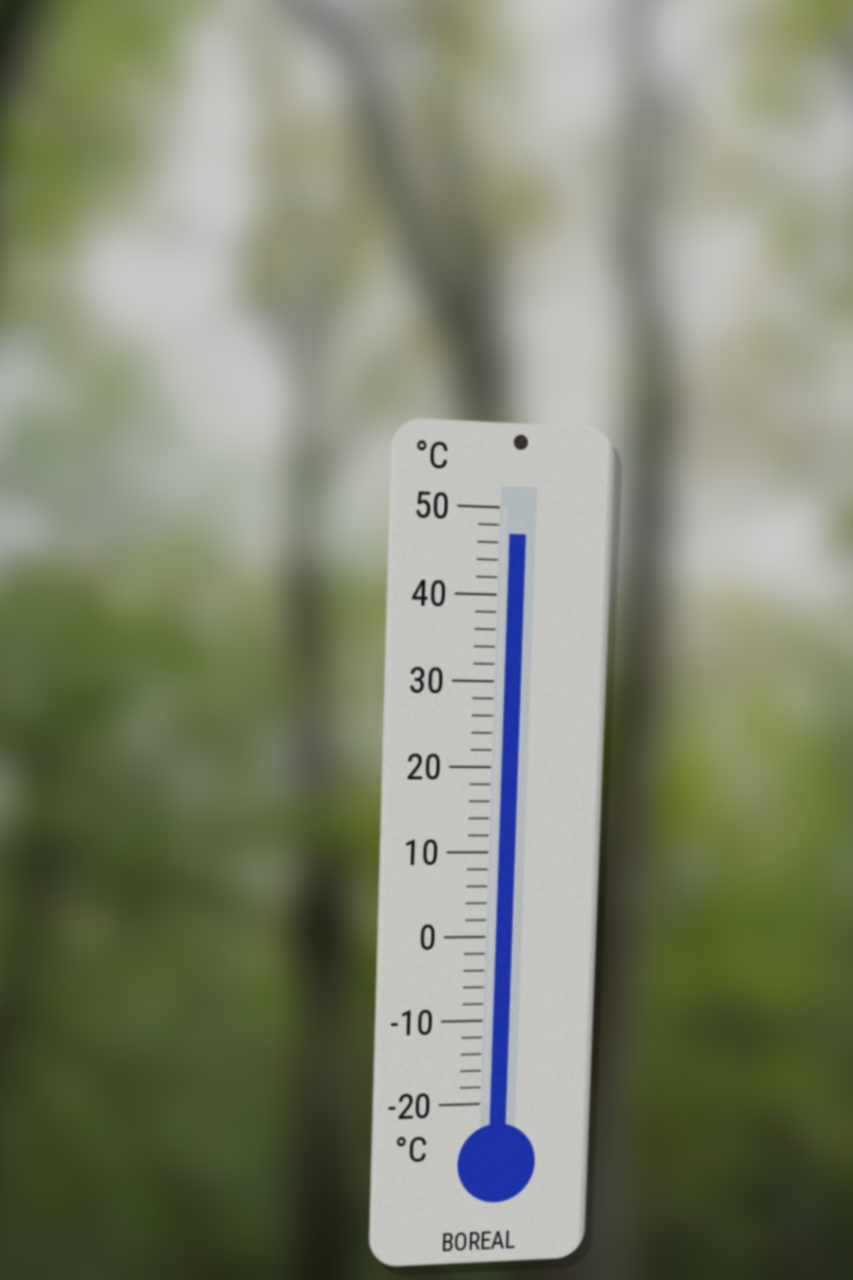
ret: 47,°C
